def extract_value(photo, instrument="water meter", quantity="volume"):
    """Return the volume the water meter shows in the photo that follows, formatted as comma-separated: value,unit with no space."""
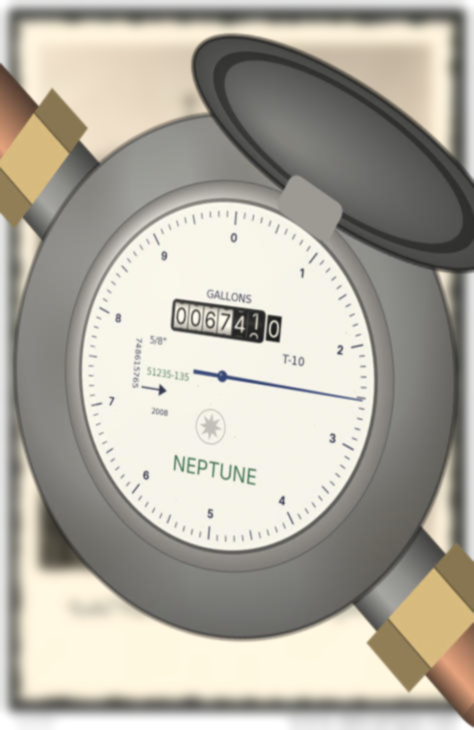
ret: 67412.5,gal
